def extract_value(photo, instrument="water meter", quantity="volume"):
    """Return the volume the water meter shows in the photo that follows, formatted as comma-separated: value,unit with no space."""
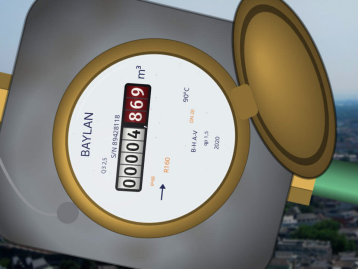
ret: 4.869,m³
